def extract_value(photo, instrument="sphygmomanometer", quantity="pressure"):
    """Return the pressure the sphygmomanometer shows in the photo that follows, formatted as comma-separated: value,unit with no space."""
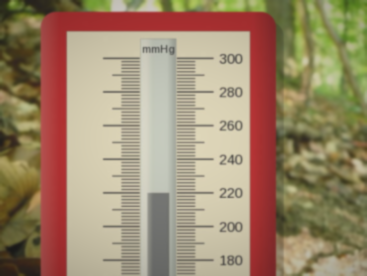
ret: 220,mmHg
